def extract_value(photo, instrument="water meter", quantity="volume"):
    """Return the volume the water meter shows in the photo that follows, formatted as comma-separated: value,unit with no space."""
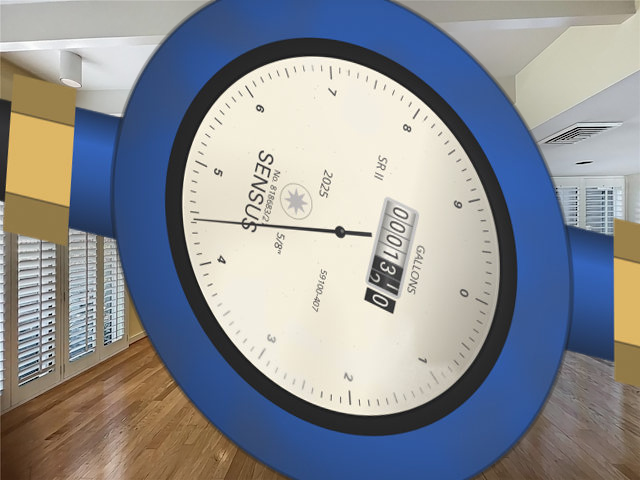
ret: 1314.4,gal
